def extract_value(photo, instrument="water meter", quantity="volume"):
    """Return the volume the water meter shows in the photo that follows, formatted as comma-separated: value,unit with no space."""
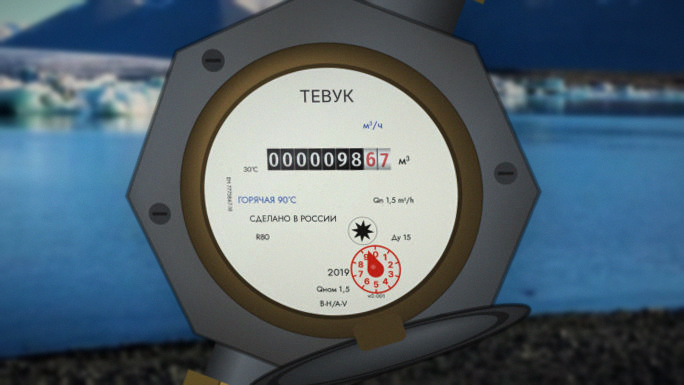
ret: 98.669,m³
